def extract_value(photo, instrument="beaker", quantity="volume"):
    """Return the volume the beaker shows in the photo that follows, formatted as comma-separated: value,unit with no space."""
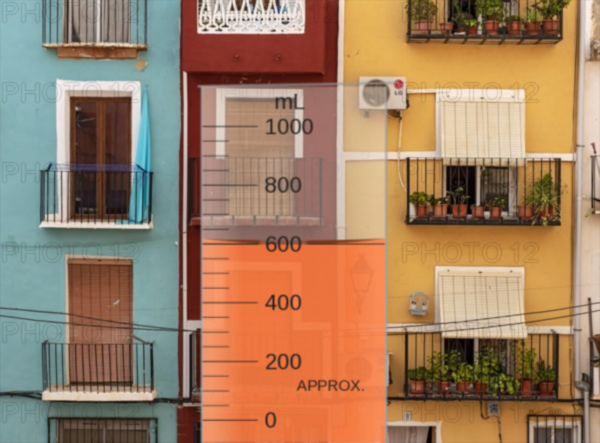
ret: 600,mL
